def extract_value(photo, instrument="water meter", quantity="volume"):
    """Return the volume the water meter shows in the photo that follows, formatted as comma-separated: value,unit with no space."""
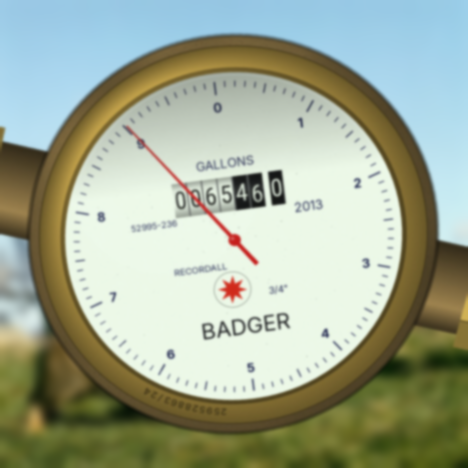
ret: 65459.0,gal
